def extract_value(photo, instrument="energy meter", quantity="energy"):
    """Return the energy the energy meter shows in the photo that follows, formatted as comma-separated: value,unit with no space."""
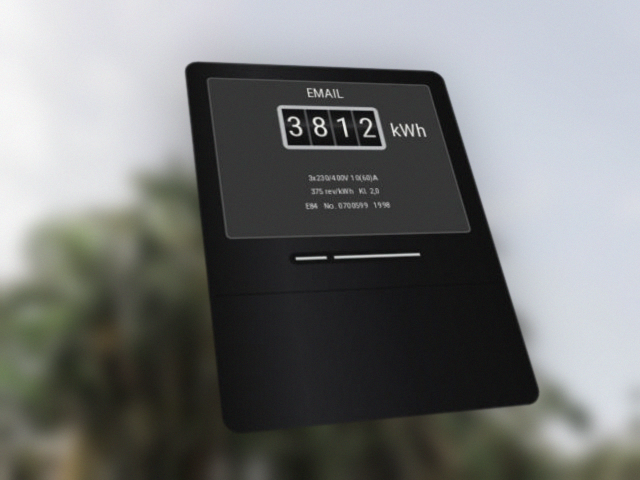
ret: 3812,kWh
